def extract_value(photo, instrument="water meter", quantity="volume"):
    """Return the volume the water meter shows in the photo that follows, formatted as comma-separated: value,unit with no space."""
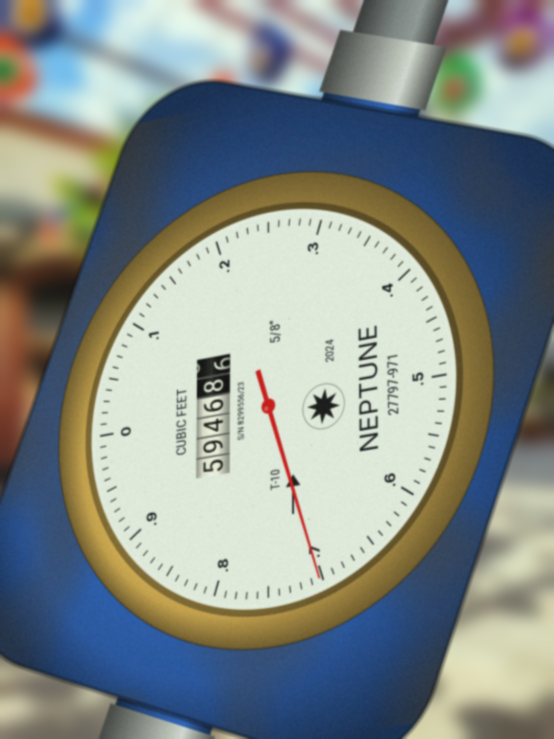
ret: 594685.70,ft³
